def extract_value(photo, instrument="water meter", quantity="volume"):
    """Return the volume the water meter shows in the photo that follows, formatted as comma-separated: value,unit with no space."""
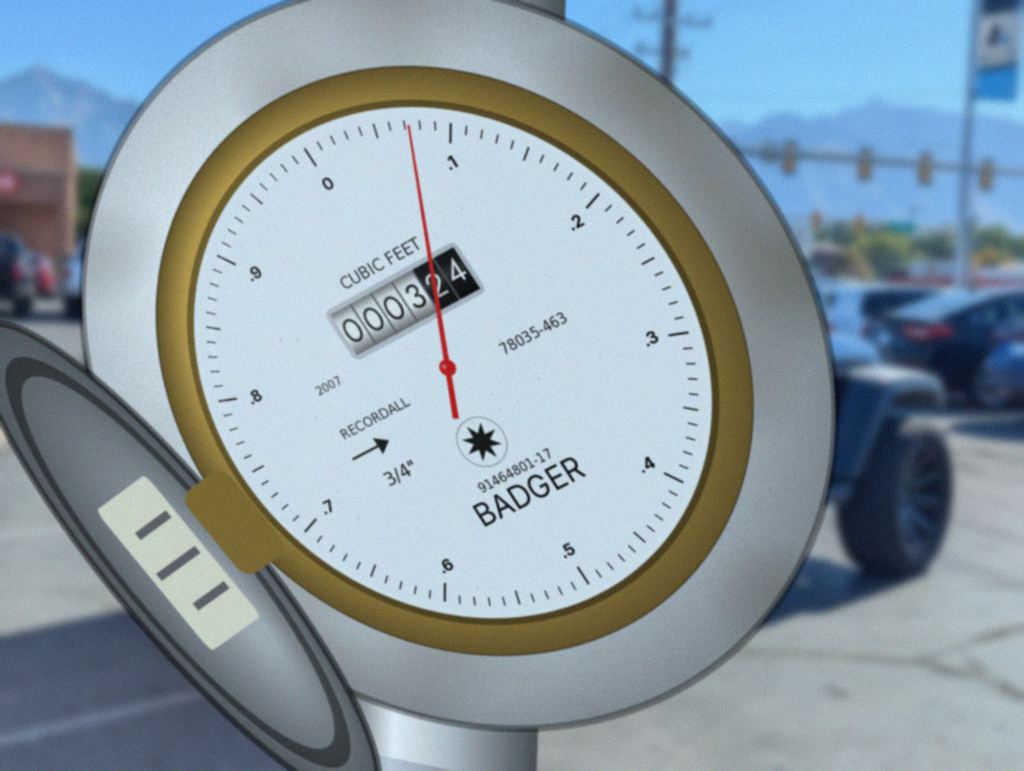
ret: 324.07,ft³
